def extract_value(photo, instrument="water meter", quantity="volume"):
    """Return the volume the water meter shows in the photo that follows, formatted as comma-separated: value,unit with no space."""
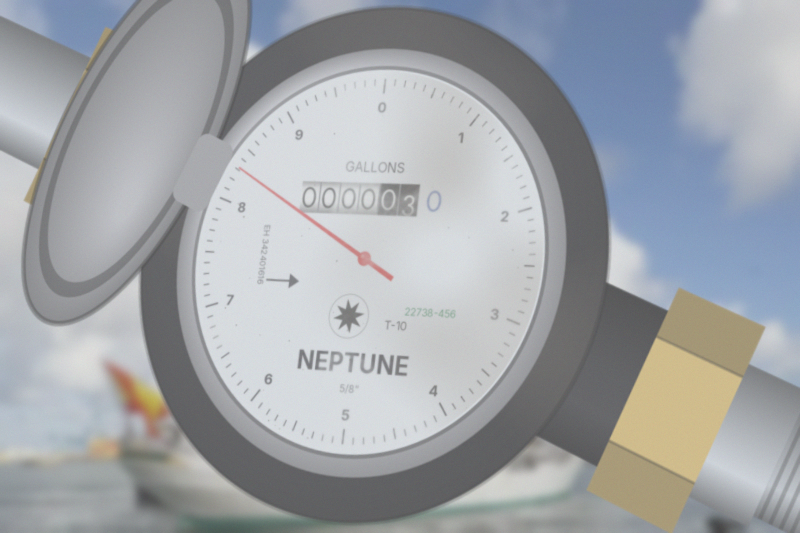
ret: 28.3,gal
